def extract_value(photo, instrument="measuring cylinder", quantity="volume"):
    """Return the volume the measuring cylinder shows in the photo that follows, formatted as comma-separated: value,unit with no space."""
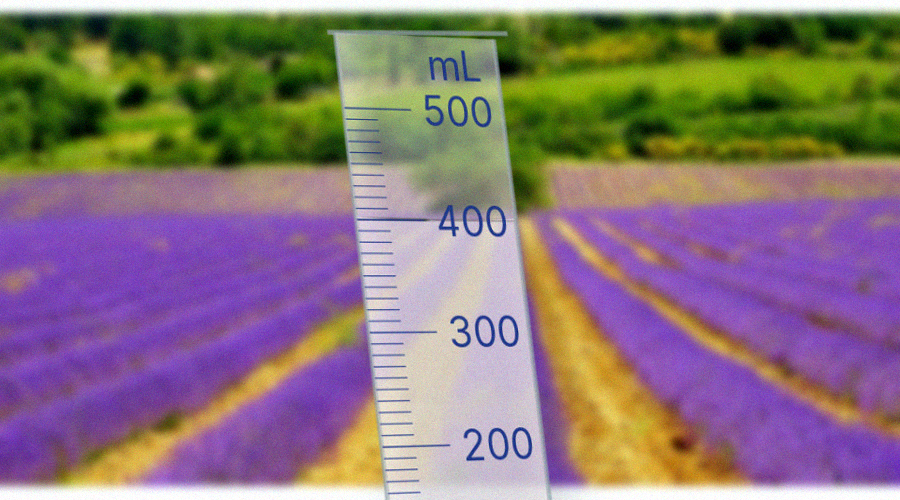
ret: 400,mL
